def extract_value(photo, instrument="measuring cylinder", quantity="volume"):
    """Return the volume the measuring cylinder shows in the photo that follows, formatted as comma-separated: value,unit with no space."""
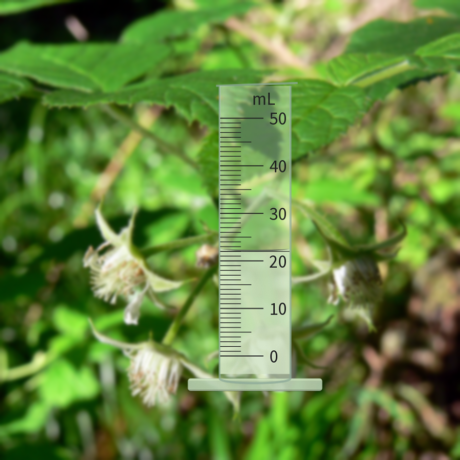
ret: 22,mL
